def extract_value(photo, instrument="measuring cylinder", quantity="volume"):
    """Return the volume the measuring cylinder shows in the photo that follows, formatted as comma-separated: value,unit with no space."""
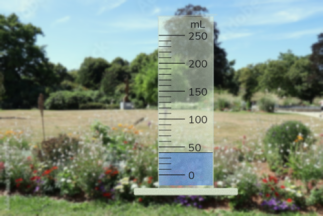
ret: 40,mL
